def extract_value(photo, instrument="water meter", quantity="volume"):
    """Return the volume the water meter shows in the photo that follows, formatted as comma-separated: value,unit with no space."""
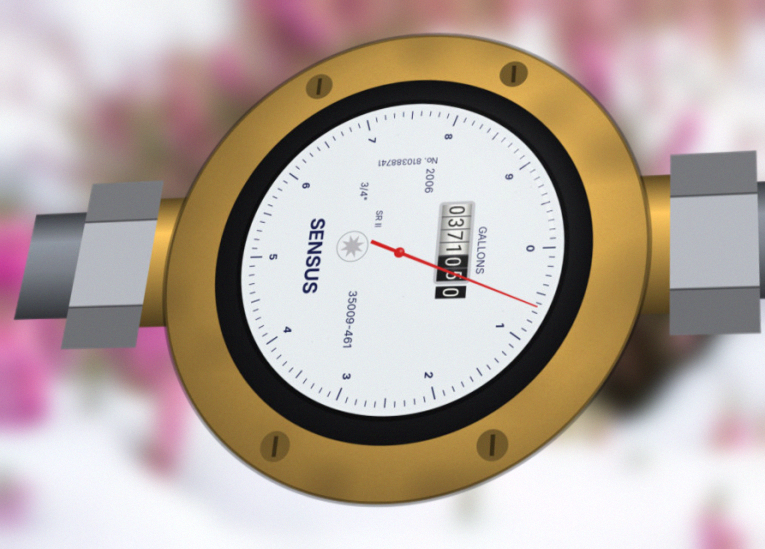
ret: 371050.6,gal
